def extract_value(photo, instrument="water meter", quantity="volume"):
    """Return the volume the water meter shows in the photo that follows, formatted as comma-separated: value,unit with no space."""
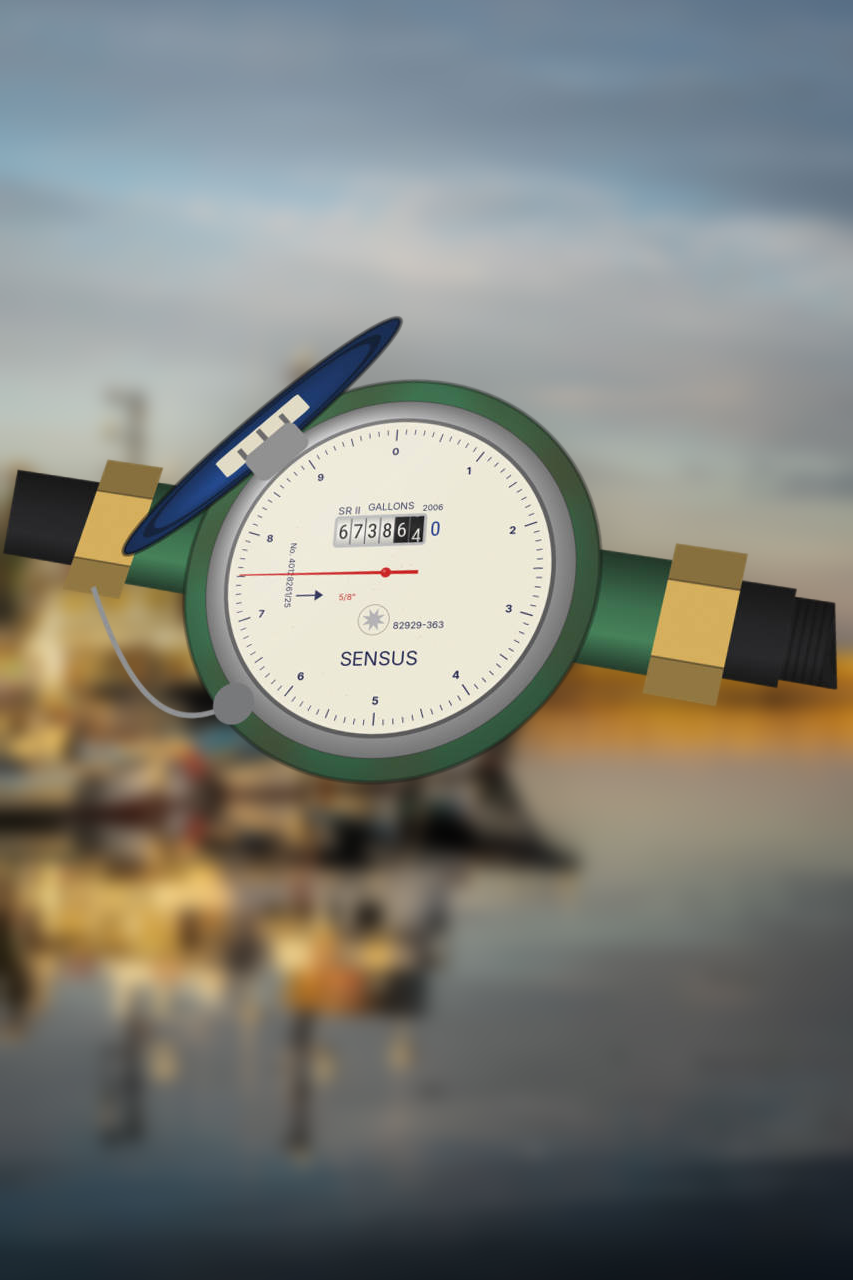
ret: 6738637.5,gal
